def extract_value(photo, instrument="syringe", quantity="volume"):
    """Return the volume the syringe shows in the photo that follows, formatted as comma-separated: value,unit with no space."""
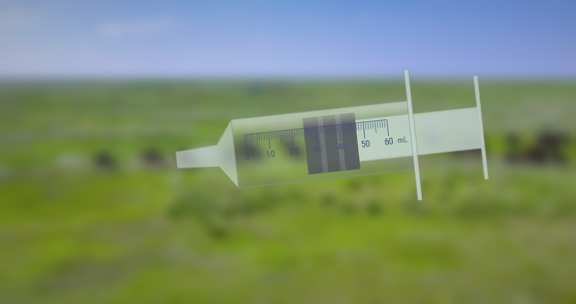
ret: 25,mL
